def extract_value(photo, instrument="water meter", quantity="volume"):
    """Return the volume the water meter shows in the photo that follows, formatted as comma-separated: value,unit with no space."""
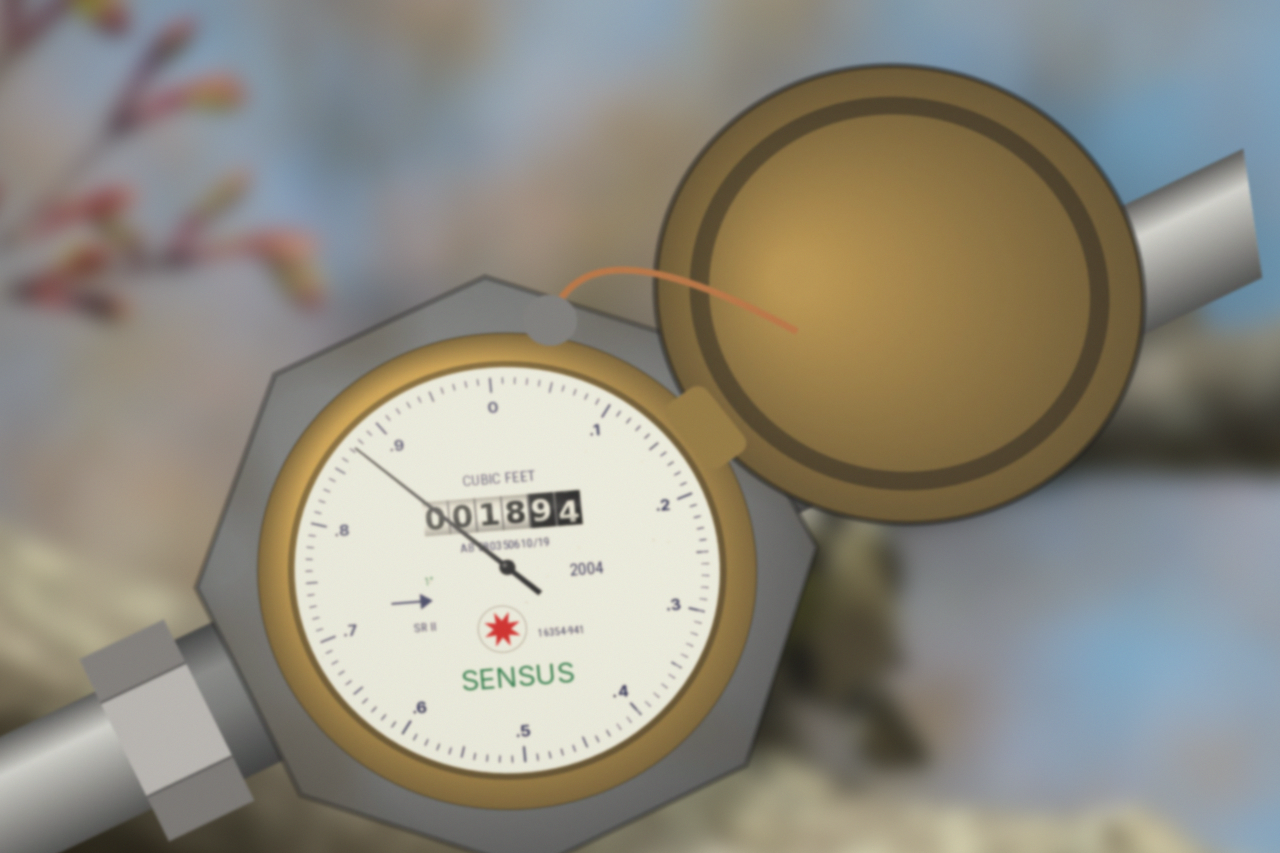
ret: 1893.87,ft³
